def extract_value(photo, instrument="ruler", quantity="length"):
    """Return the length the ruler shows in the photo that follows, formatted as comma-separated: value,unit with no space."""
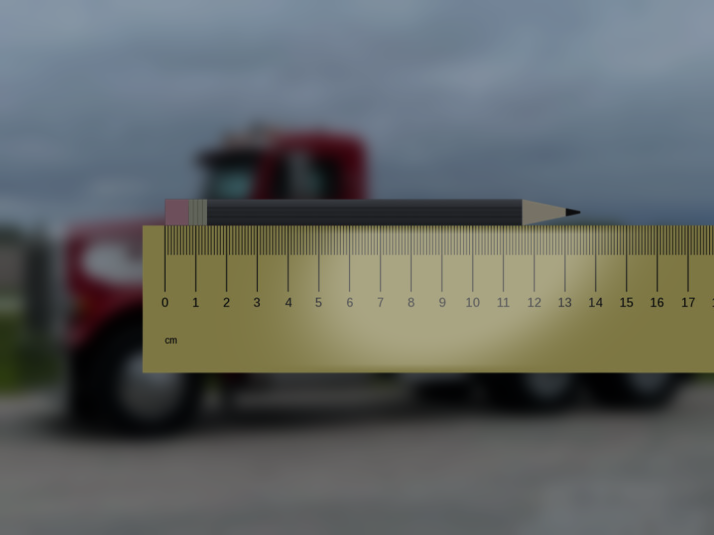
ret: 13.5,cm
